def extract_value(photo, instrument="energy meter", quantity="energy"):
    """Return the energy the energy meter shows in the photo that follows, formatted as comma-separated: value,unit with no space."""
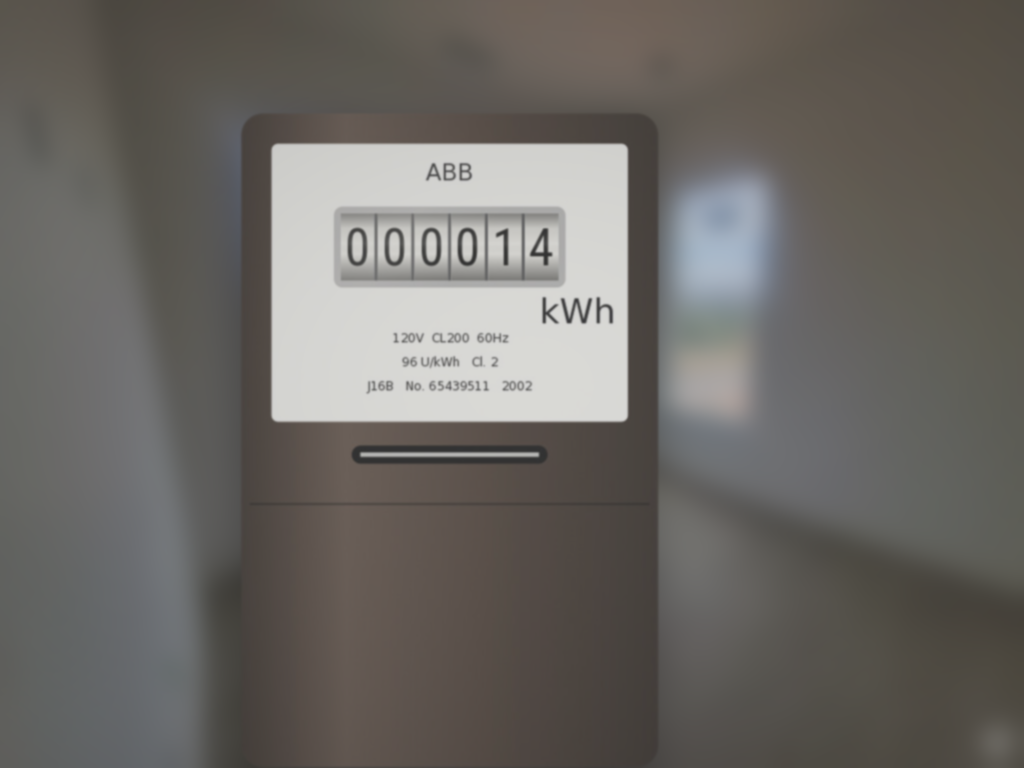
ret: 14,kWh
